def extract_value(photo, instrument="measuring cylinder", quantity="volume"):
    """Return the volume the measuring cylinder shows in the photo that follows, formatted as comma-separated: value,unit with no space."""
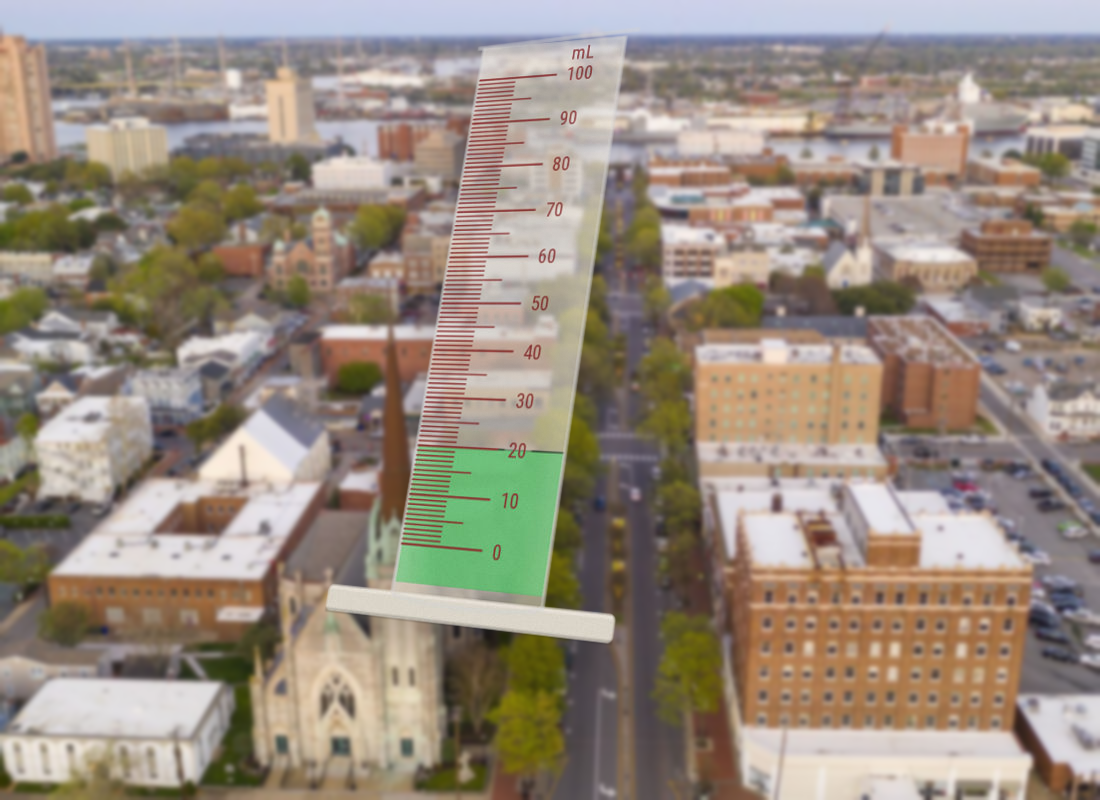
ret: 20,mL
